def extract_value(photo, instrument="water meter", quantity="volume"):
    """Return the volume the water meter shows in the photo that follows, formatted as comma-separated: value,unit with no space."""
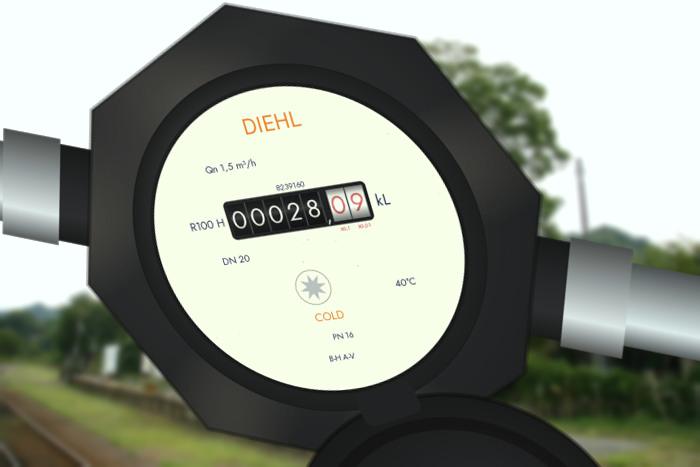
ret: 28.09,kL
